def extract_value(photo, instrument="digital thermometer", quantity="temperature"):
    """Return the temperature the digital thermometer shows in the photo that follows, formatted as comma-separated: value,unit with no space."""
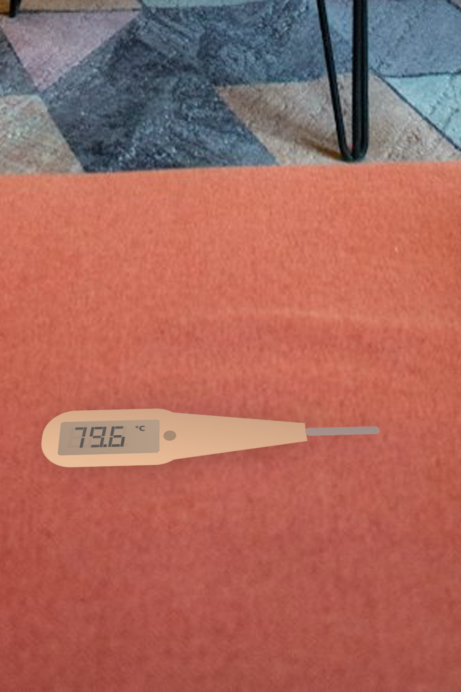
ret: 79.6,°C
